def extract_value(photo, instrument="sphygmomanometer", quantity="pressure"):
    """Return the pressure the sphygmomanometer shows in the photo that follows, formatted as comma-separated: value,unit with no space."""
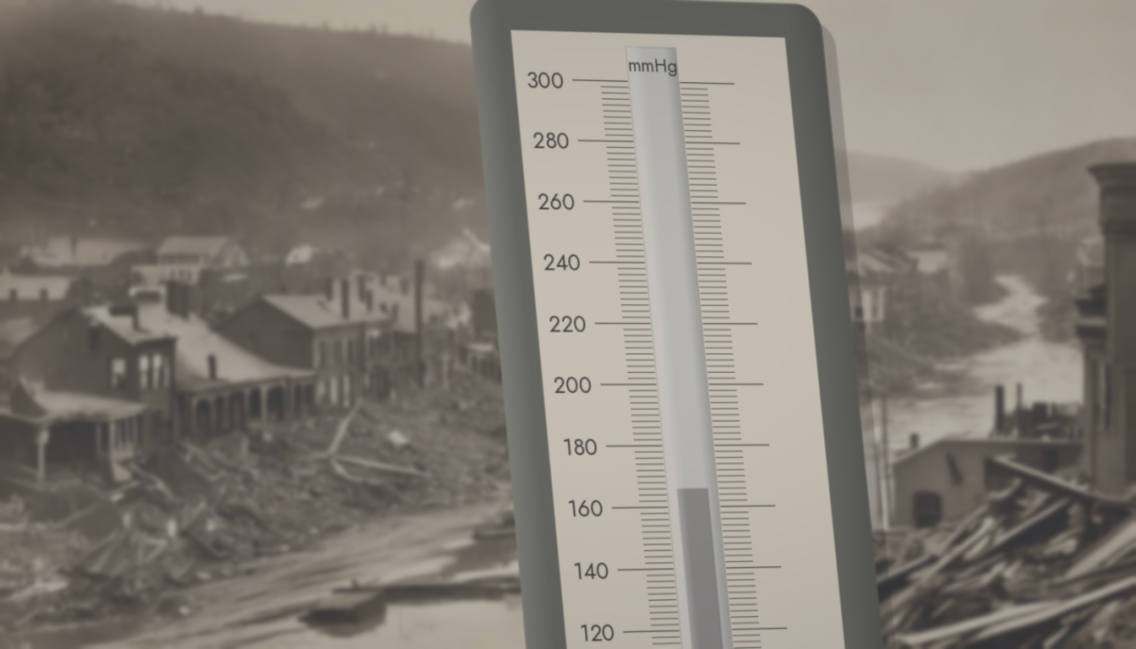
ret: 166,mmHg
